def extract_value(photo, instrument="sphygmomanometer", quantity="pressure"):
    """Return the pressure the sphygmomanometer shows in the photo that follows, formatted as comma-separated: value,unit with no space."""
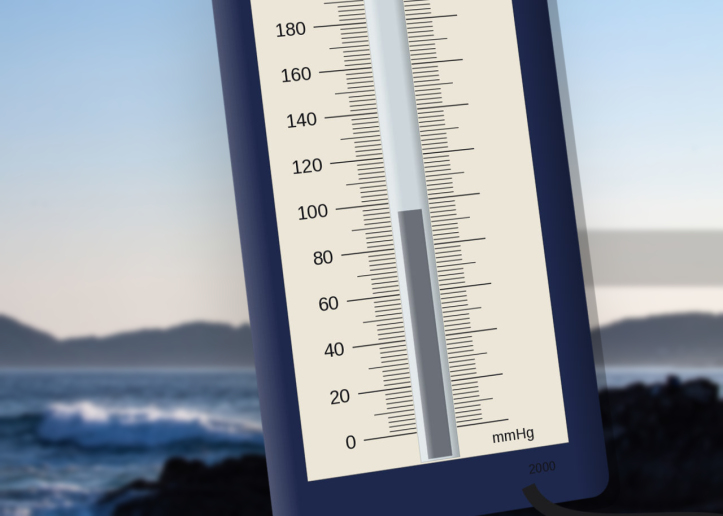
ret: 96,mmHg
